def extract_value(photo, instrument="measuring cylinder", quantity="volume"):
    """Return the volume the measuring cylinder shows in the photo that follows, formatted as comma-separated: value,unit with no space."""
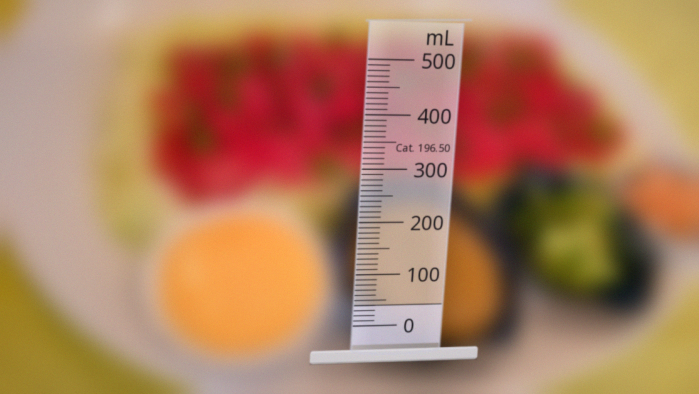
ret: 40,mL
